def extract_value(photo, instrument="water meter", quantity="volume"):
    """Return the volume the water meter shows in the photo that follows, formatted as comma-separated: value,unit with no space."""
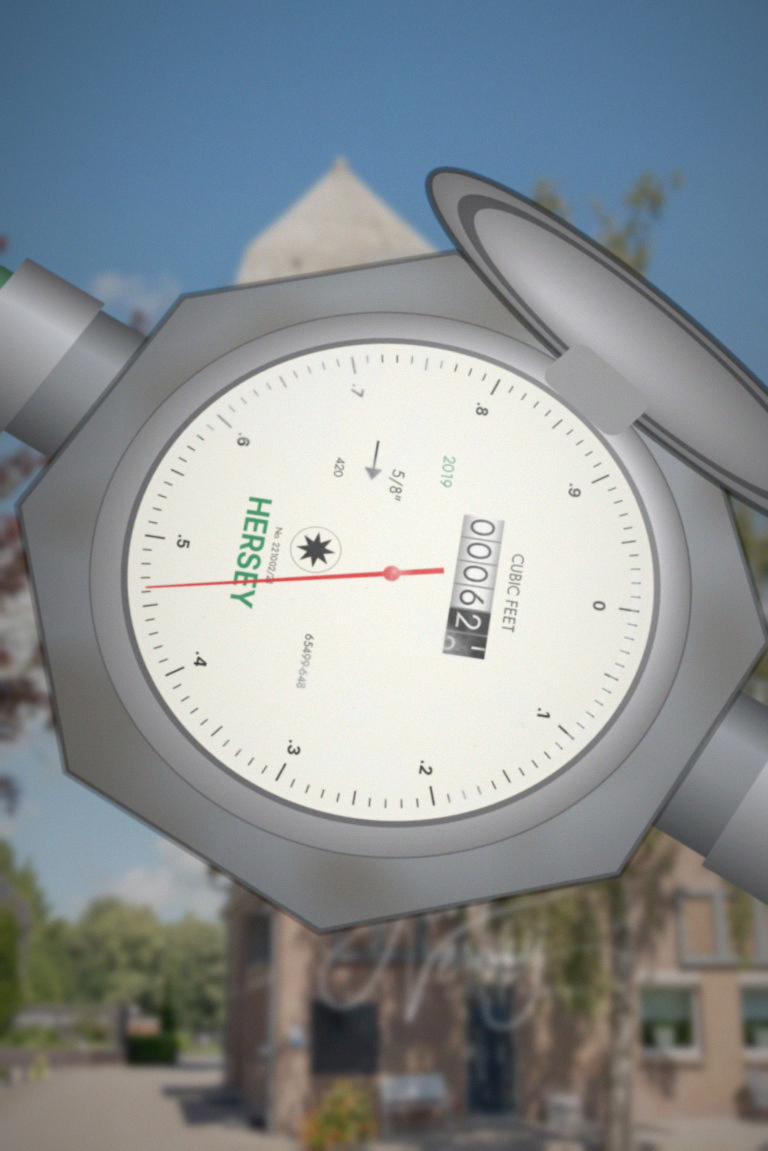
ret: 621.46,ft³
